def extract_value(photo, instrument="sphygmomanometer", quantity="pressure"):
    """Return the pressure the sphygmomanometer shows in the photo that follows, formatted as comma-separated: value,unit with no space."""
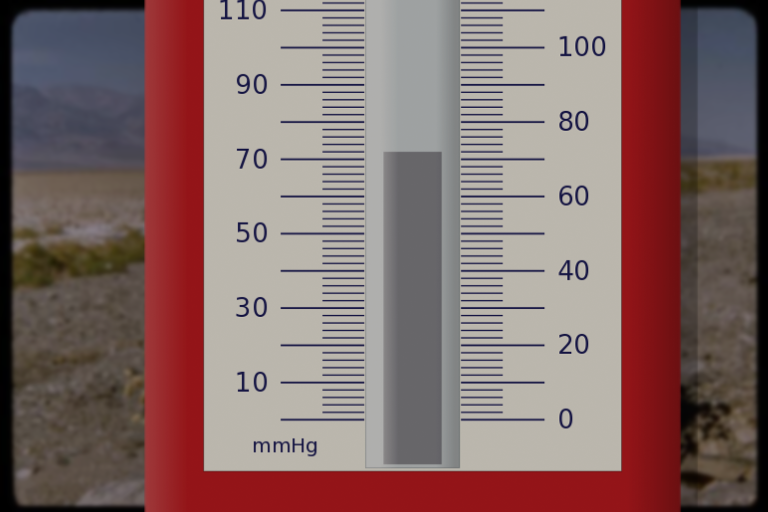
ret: 72,mmHg
